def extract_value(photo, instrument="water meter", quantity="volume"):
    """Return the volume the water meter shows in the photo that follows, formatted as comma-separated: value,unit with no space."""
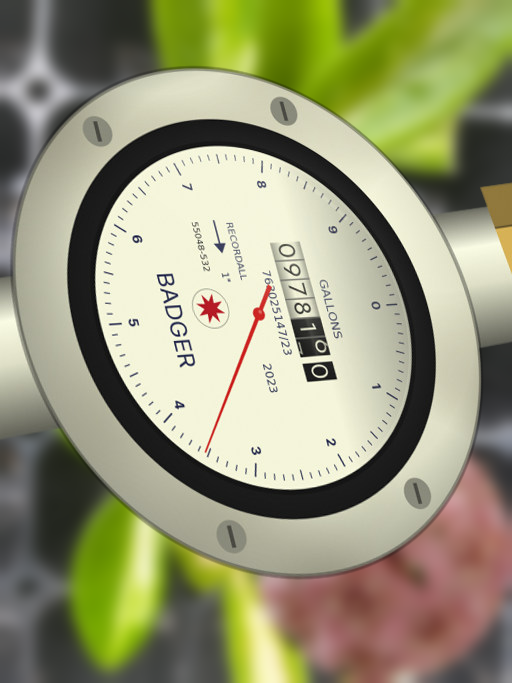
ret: 978163.5,gal
